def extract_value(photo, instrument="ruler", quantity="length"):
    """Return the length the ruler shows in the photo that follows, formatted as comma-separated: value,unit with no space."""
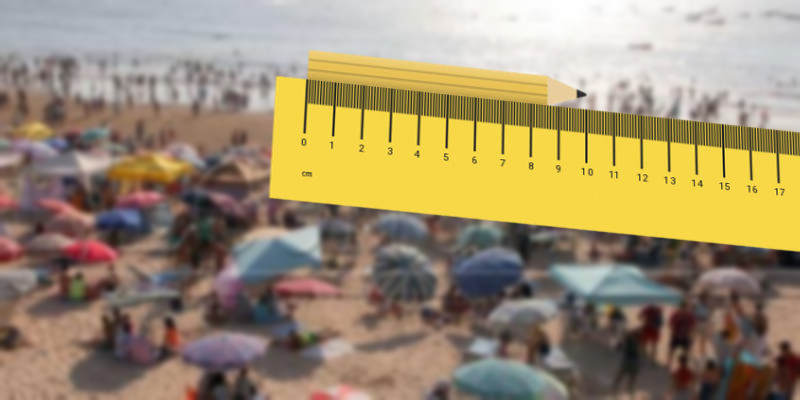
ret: 10,cm
